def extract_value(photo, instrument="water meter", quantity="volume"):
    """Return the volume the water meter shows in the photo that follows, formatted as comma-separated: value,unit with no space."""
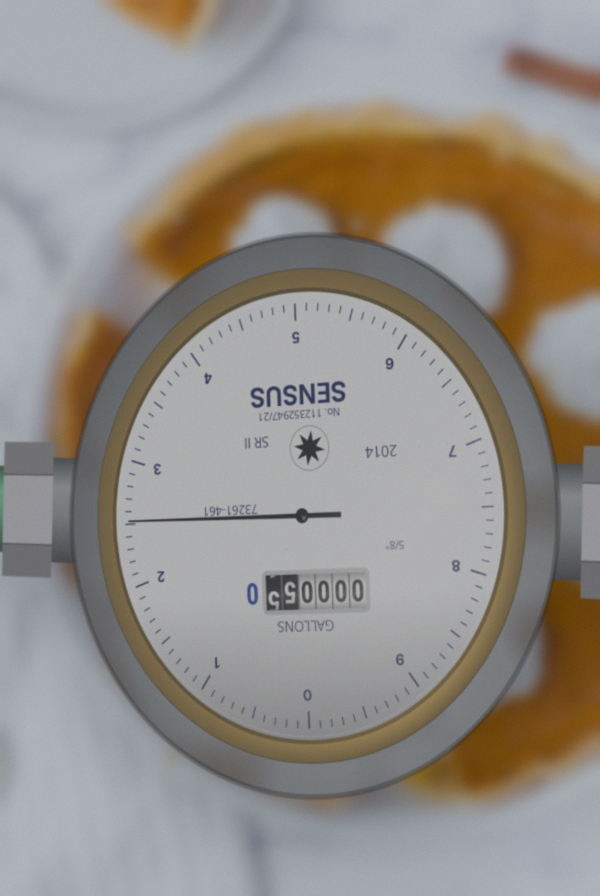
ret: 552.5,gal
